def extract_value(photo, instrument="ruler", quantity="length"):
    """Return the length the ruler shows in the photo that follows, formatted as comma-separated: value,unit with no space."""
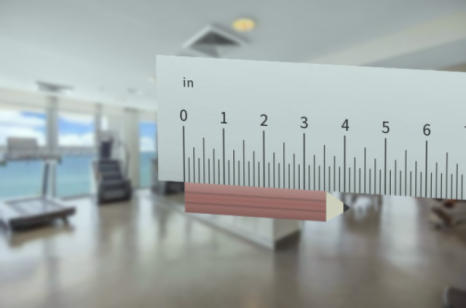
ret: 4.125,in
